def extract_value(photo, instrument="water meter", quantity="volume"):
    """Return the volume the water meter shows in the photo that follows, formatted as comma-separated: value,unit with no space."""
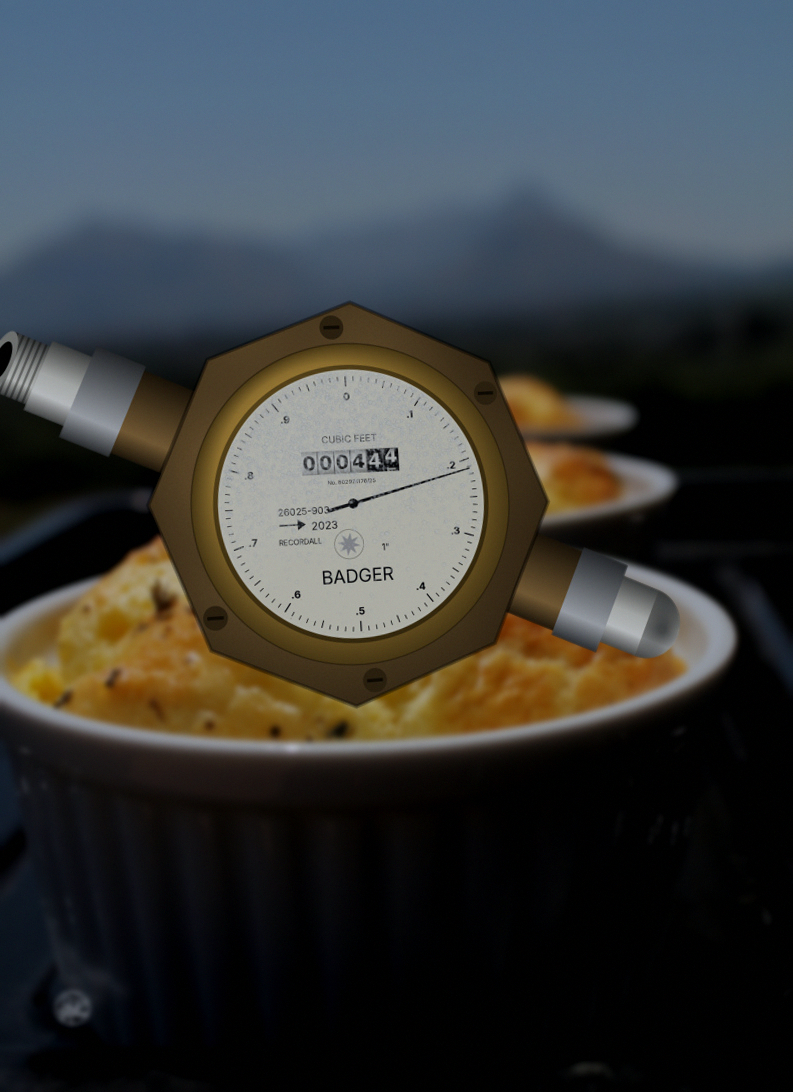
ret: 444.21,ft³
